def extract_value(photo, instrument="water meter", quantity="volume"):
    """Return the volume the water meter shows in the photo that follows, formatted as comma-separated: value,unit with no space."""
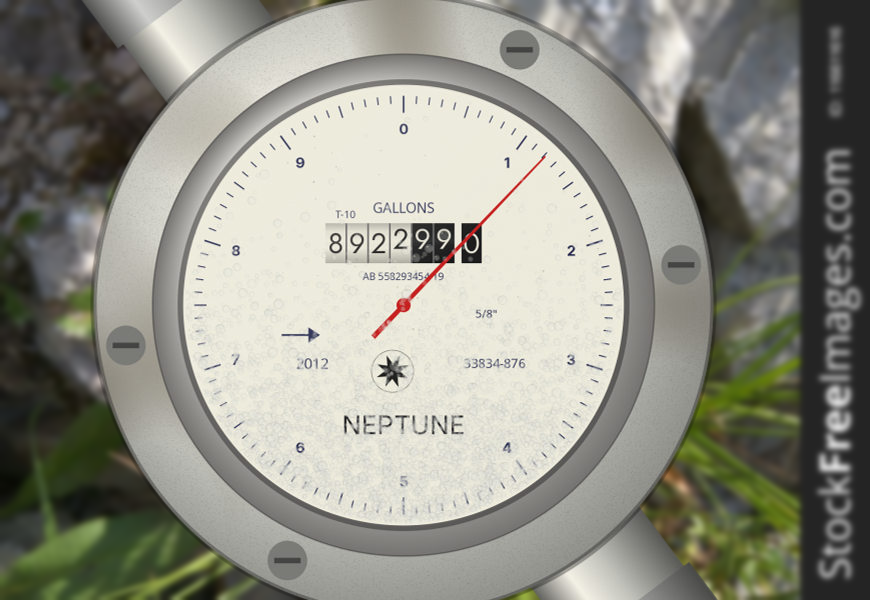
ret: 8922991.2,gal
